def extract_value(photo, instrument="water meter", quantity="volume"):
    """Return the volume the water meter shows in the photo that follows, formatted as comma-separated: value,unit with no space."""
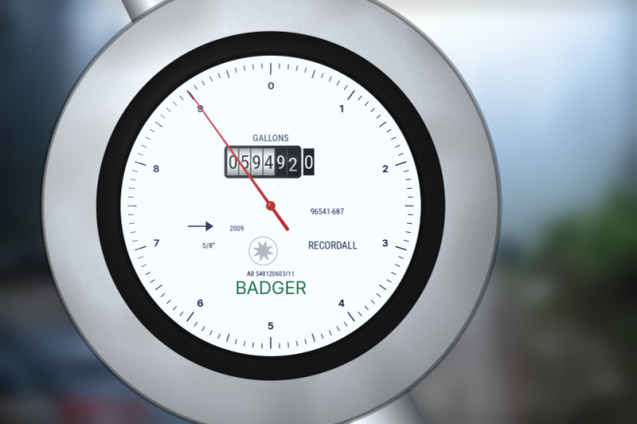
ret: 594919.0,gal
